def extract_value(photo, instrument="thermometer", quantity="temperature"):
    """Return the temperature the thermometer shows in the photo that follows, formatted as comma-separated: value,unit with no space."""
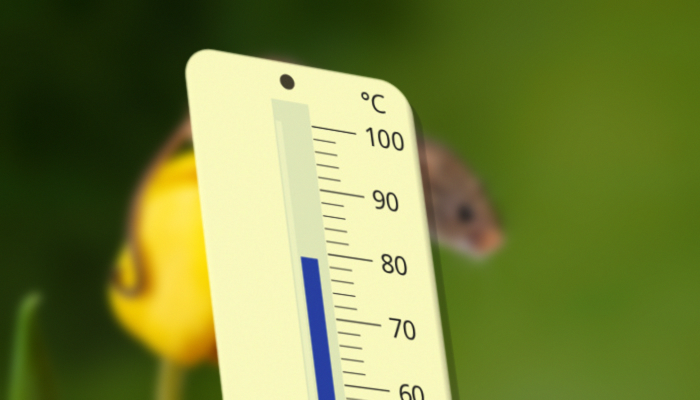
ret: 79,°C
